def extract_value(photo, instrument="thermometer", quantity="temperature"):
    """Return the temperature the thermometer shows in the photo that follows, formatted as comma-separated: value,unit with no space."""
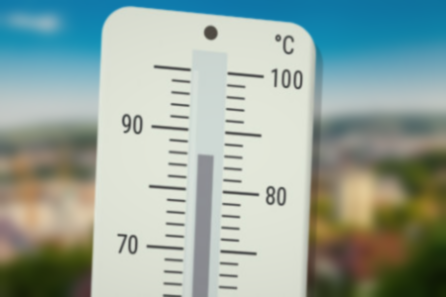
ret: 86,°C
